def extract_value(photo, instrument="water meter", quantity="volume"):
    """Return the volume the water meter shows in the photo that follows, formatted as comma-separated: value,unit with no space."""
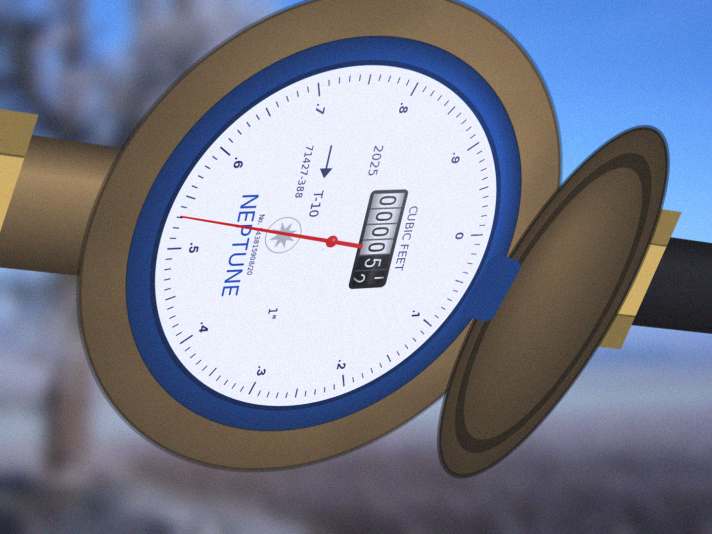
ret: 51.53,ft³
